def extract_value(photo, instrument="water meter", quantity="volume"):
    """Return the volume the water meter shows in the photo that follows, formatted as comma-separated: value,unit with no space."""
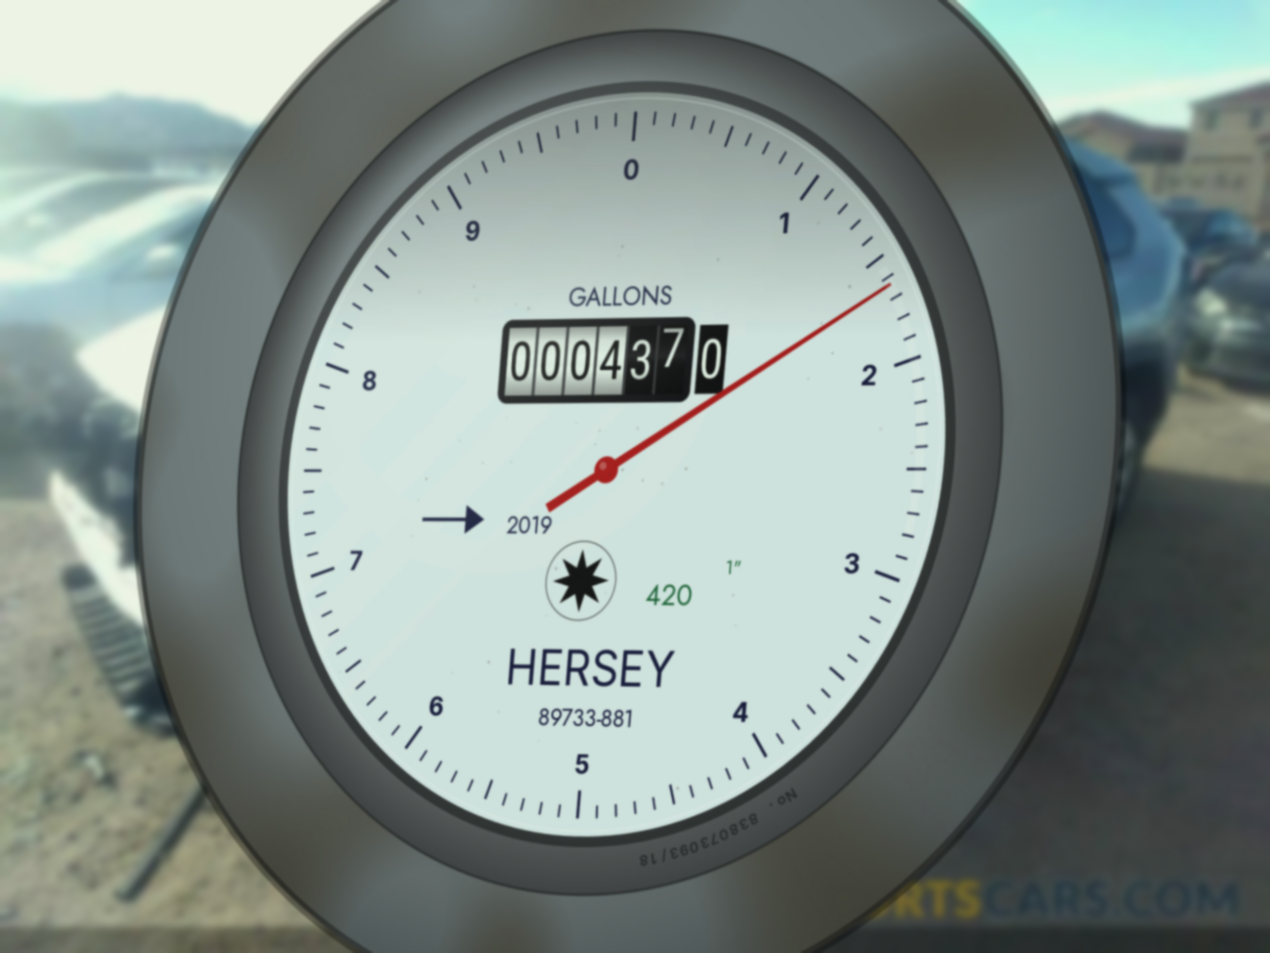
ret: 4371.6,gal
